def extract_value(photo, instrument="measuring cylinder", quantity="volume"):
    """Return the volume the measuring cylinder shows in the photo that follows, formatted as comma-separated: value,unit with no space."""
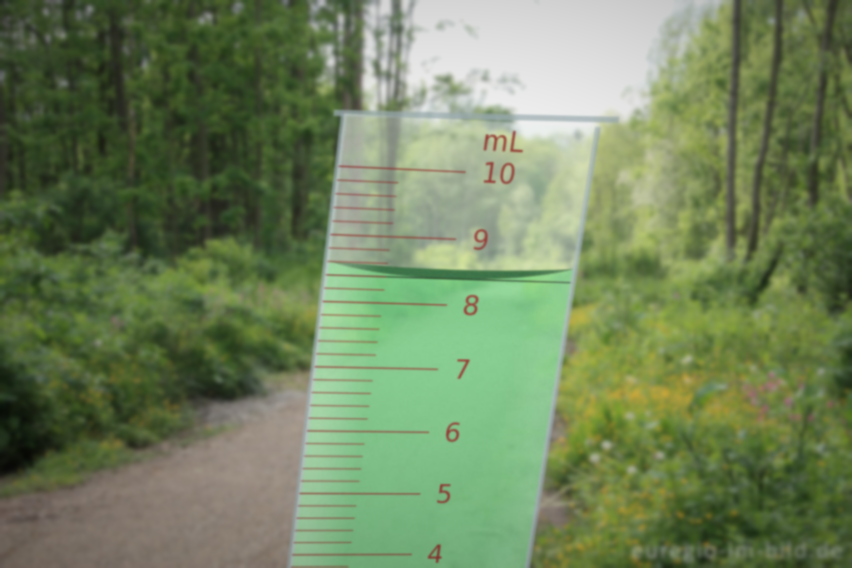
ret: 8.4,mL
